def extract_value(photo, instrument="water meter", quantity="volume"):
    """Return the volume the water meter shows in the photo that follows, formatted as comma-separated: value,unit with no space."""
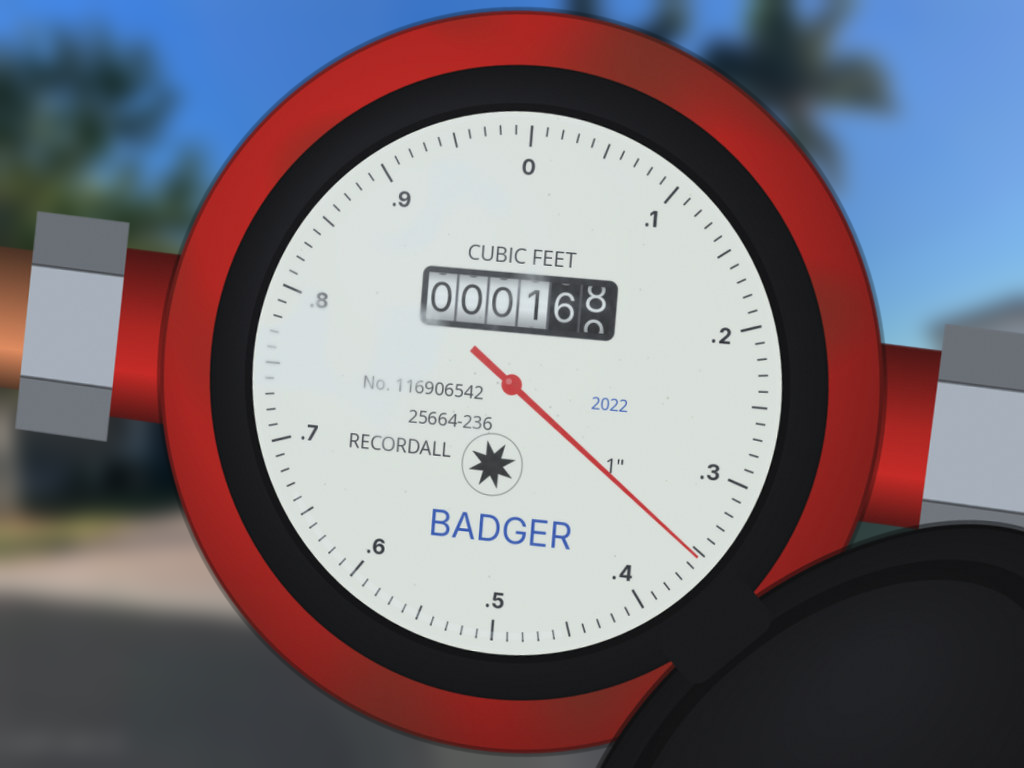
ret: 168.35,ft³
